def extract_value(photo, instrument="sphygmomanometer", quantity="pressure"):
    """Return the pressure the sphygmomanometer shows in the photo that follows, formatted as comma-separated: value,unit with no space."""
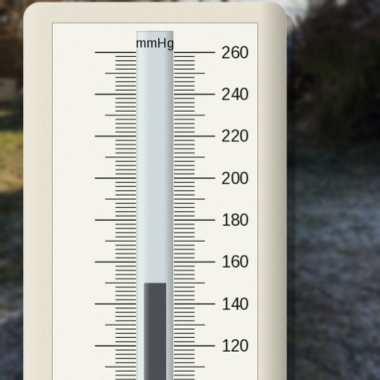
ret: 150,mmHg
